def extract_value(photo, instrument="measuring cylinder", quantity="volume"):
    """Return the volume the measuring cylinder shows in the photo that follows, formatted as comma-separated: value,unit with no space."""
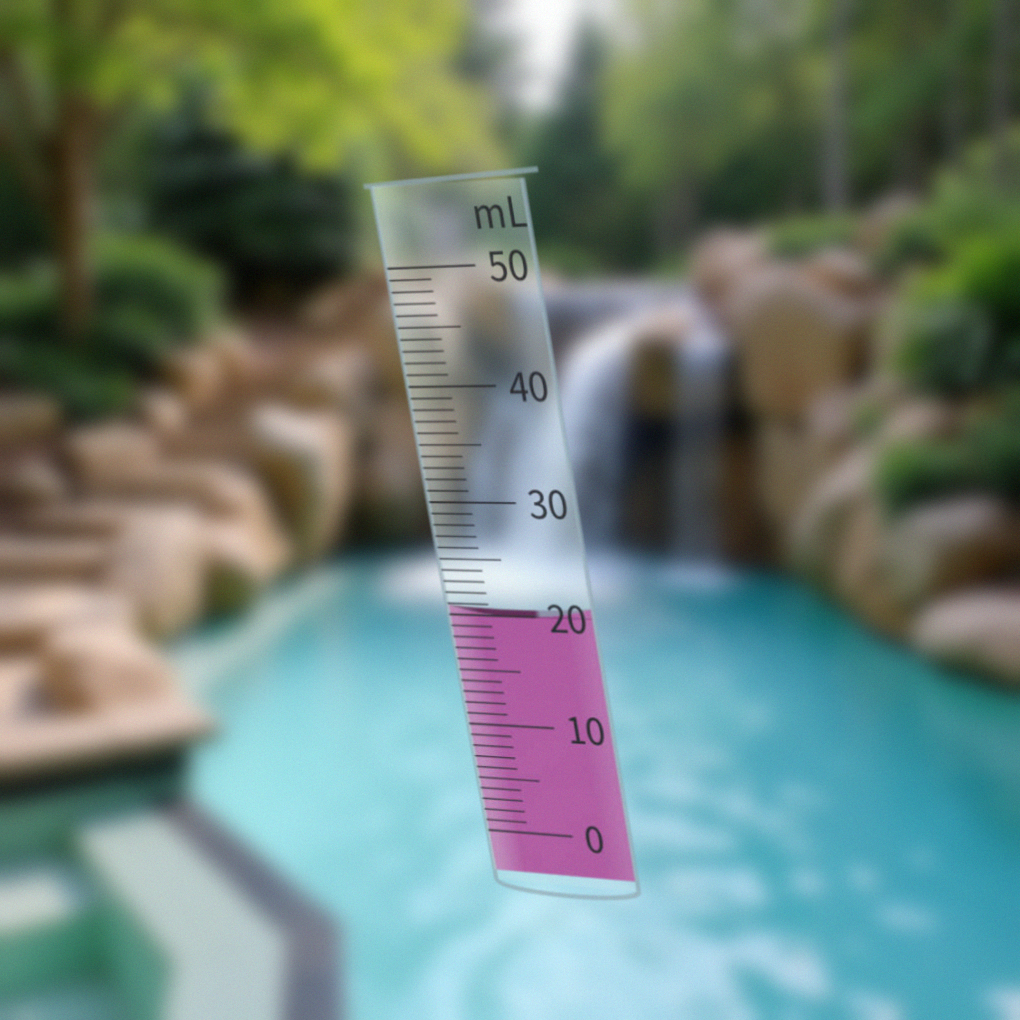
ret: 20,mL
